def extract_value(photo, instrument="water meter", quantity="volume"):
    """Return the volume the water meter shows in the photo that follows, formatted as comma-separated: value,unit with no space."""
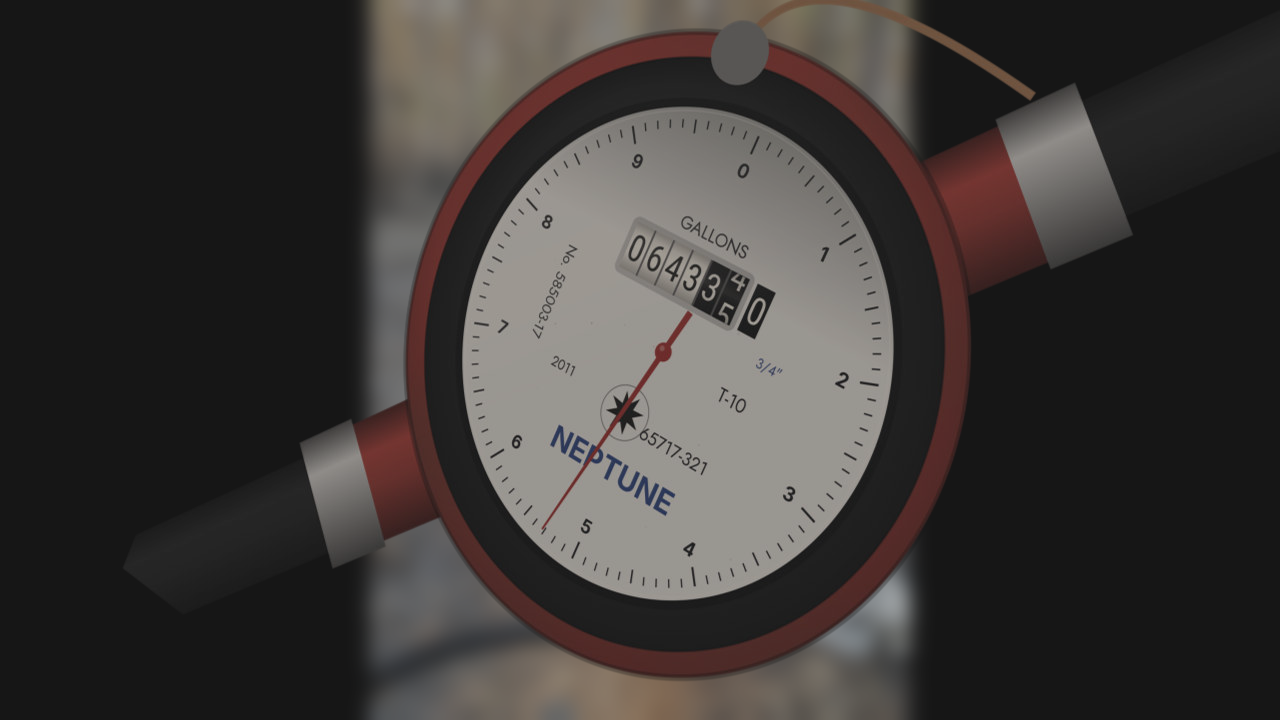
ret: 643345.3,gal
